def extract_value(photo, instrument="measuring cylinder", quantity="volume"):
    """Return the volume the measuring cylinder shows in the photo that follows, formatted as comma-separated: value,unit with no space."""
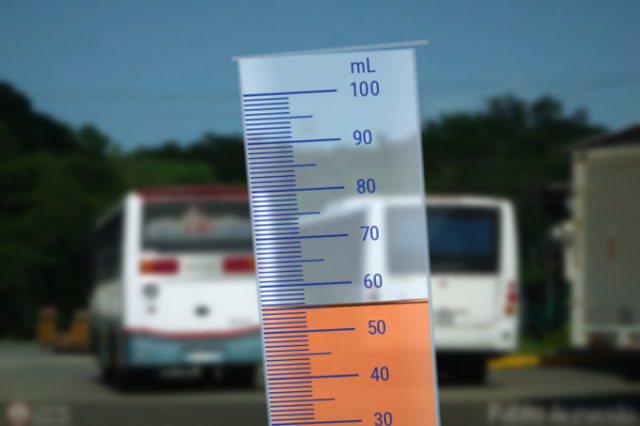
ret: 55,mL
